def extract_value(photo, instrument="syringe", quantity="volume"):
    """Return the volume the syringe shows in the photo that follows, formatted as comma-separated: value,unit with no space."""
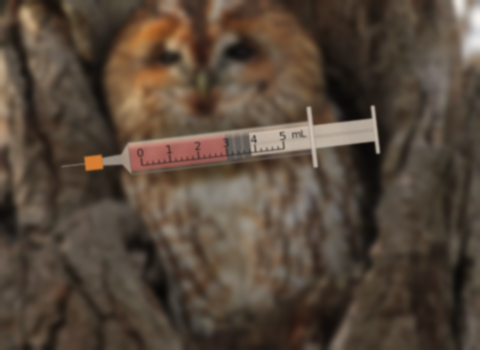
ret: 3,mL
